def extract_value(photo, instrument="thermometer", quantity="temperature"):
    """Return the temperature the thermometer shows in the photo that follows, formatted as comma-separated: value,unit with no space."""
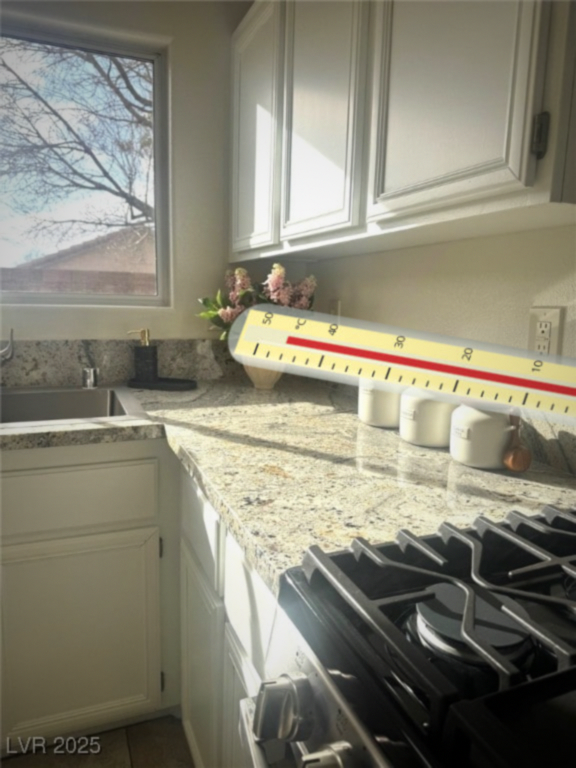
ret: 46,°C
